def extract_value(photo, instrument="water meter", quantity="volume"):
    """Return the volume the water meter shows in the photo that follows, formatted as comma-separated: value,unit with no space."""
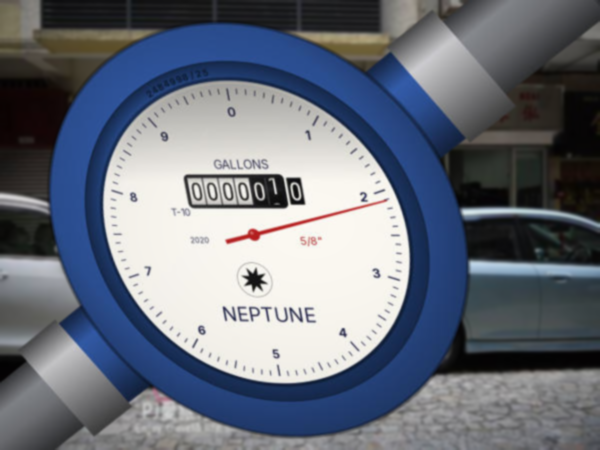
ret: 12.1,gal
